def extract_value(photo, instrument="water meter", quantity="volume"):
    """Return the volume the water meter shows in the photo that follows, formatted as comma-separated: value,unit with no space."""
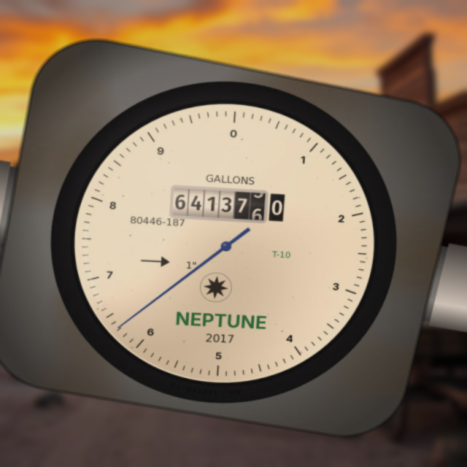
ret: 6413756.3,gal
